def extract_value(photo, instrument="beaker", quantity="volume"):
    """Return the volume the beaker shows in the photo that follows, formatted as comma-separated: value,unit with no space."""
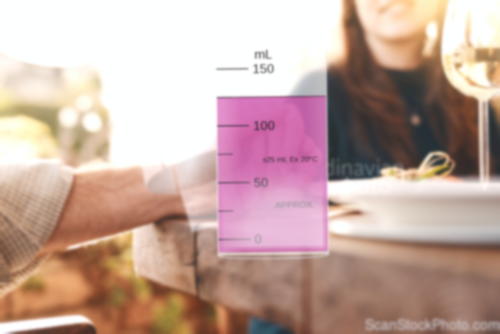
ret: 125,mL
